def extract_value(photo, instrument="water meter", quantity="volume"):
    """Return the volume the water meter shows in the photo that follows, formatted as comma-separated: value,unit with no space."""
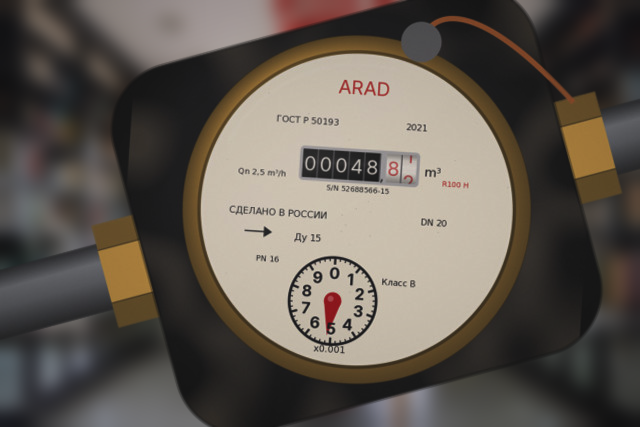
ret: 48.815,m³
